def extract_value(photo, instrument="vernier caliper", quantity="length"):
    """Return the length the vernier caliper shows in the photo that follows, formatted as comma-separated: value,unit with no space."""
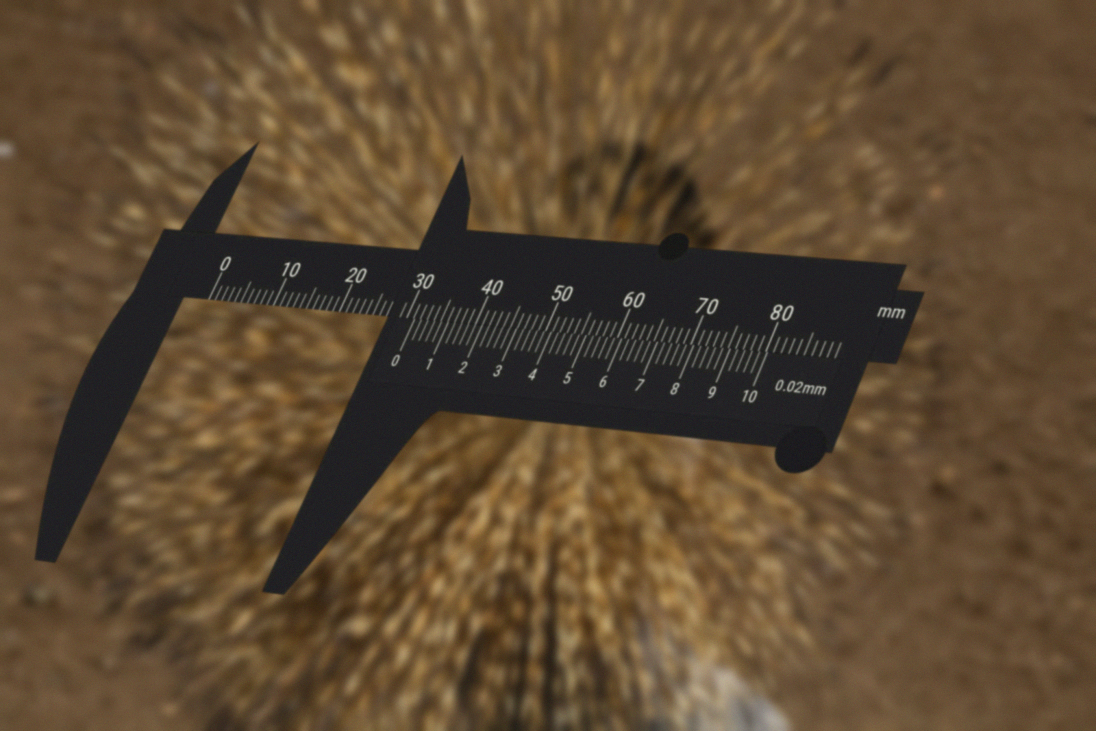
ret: 31.2,mm
